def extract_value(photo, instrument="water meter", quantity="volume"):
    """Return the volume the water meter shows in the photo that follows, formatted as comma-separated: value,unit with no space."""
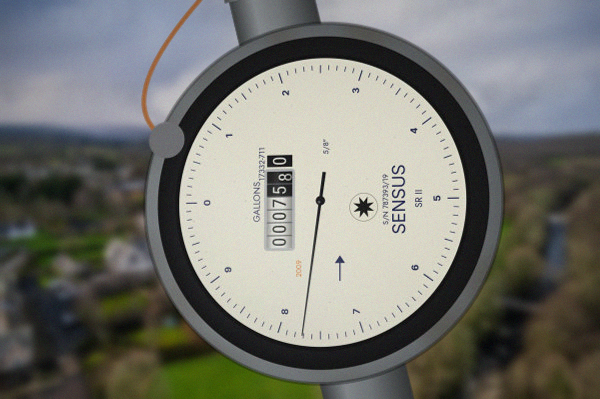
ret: 7577.7,gal
